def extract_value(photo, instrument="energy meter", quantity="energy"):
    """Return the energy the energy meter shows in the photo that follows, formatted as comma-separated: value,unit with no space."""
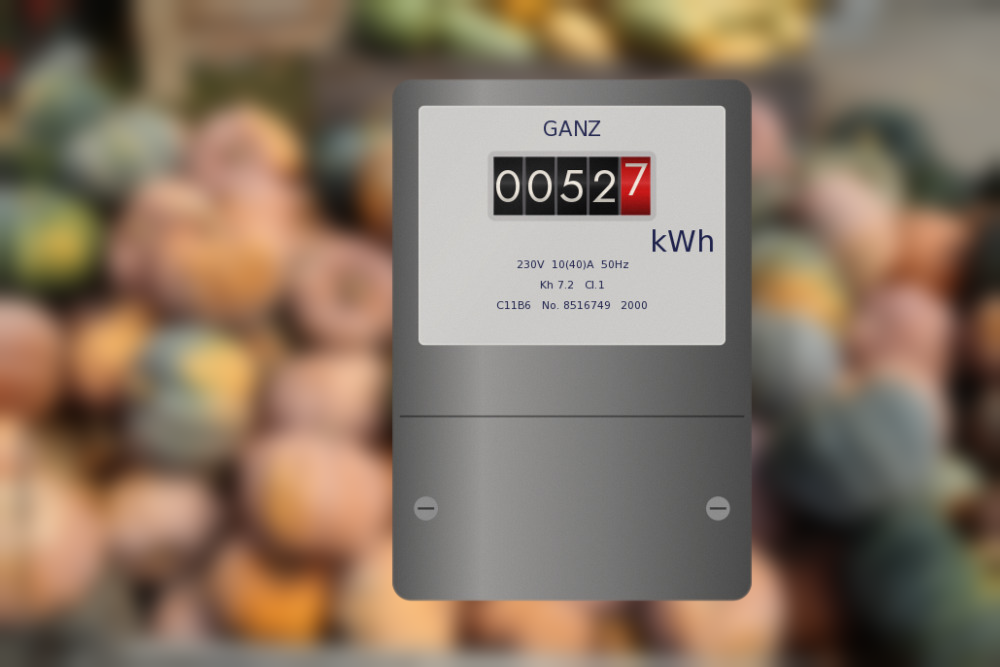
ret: 52.7,kWh
